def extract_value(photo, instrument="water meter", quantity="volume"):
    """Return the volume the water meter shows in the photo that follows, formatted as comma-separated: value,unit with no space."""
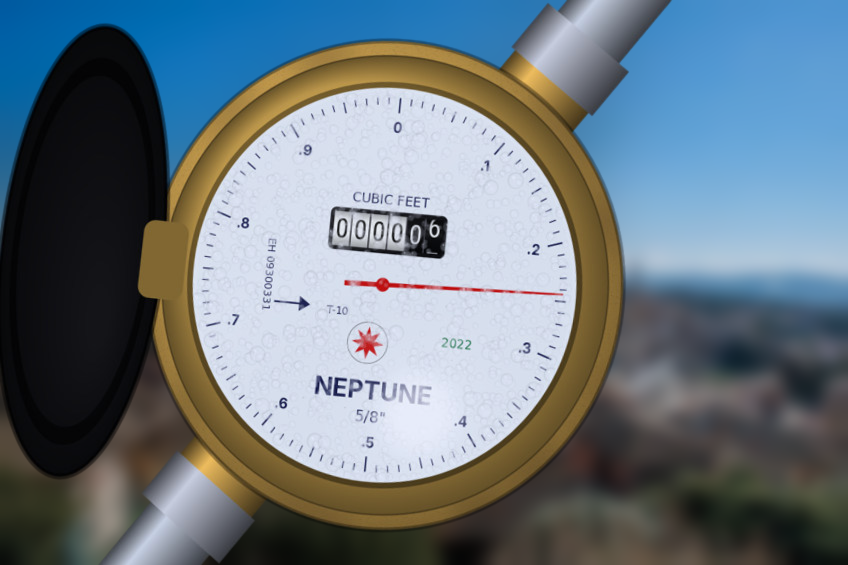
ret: 6.24,ft³
